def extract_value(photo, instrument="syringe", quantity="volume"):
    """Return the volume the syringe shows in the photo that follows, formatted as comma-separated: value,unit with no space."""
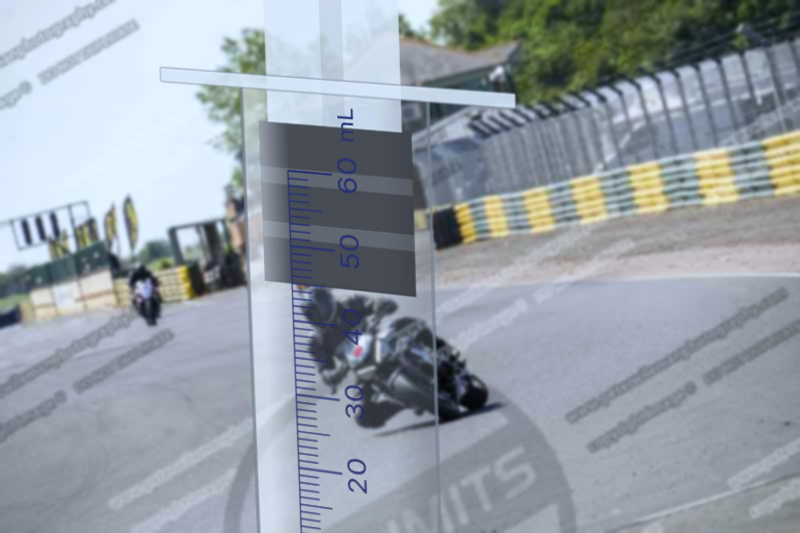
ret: 45,mL
